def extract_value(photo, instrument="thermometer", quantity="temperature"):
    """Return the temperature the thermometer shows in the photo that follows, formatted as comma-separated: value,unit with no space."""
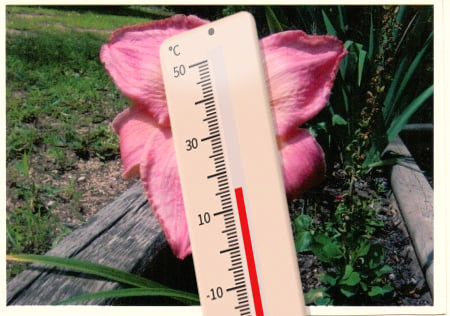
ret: 15,°C
